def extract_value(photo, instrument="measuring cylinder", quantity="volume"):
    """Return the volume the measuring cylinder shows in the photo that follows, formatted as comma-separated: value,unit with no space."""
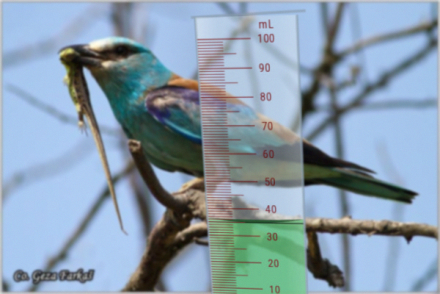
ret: 35,mL
